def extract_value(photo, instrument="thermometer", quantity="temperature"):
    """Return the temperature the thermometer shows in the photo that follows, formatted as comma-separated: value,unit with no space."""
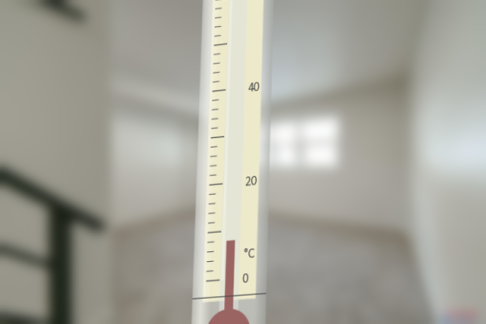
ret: 8,°C
